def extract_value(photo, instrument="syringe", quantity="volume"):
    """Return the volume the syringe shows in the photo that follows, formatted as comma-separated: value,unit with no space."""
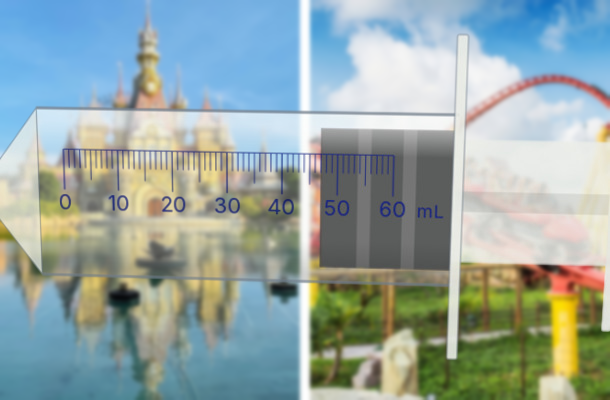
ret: 47,mL
